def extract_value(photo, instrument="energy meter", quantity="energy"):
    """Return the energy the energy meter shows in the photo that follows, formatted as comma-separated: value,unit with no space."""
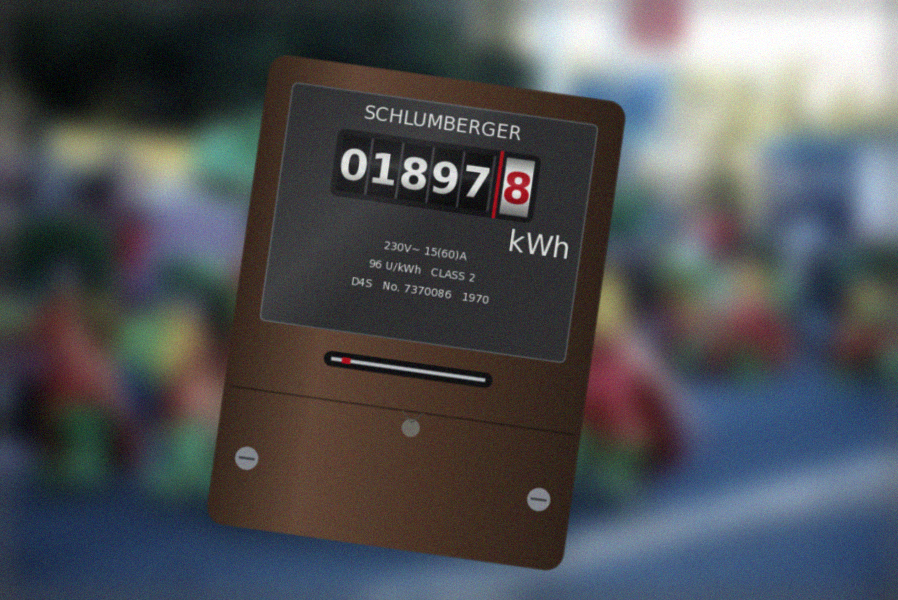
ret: 1897.8,kWh
